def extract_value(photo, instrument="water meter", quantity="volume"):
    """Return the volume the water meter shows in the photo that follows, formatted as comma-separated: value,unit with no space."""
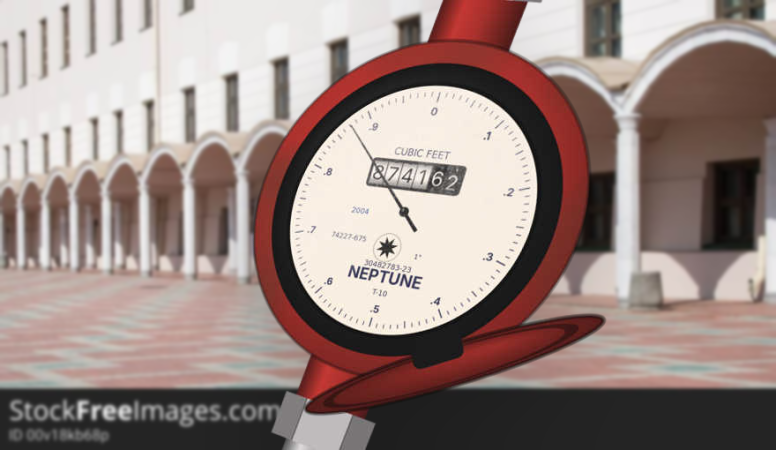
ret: 874161.87,ft³
